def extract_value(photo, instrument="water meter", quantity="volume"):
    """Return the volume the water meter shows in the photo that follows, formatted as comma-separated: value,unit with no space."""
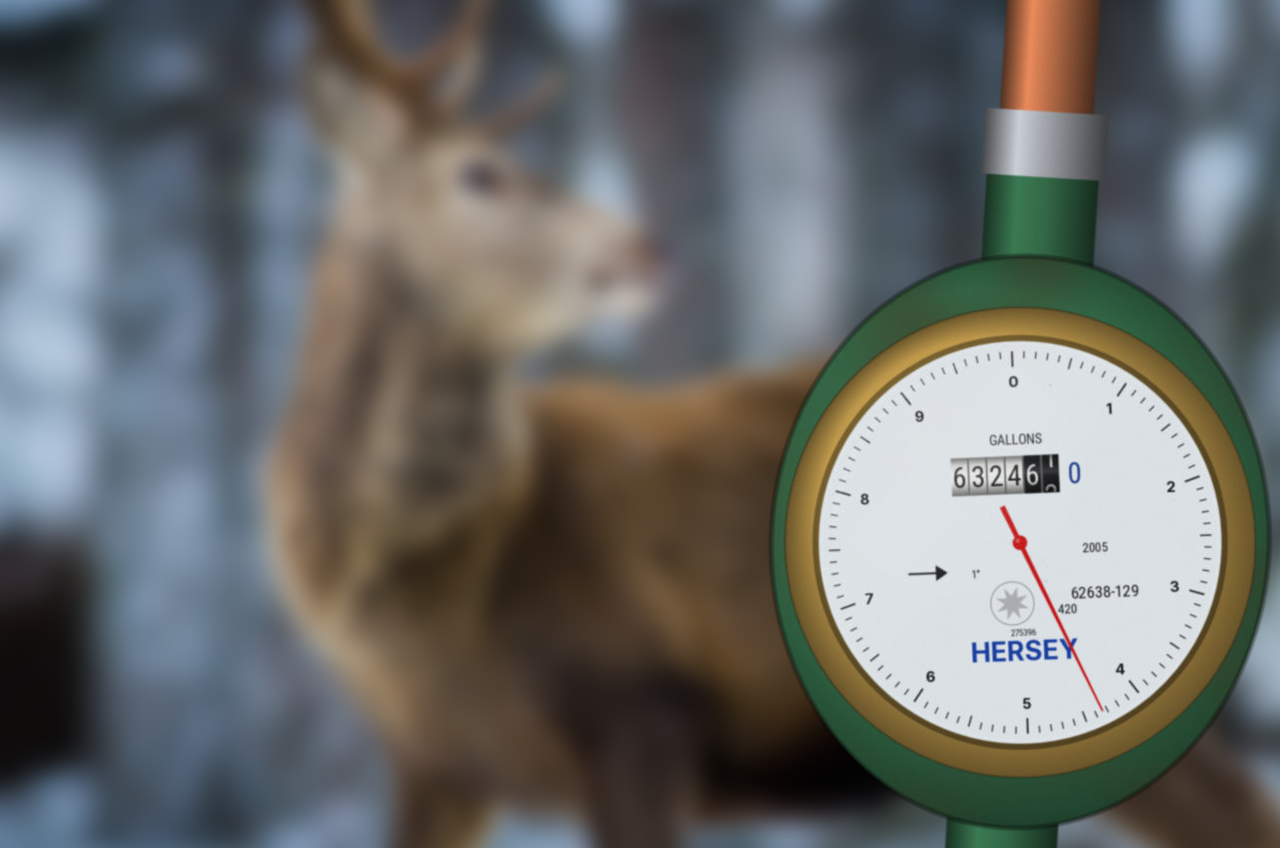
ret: 6324614.3,gal
